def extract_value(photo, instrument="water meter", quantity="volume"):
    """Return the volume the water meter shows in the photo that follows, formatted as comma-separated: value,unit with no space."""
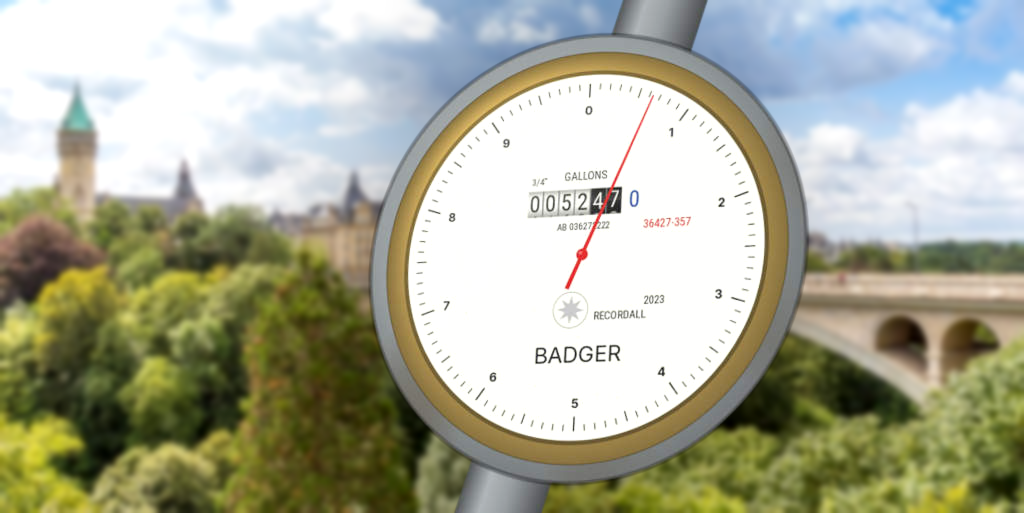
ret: 52470.6,gal
